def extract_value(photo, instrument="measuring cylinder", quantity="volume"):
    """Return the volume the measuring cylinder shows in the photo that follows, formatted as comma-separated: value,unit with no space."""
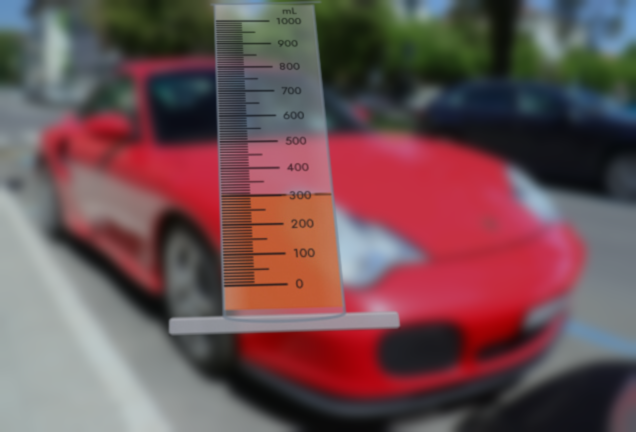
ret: 300,mL
